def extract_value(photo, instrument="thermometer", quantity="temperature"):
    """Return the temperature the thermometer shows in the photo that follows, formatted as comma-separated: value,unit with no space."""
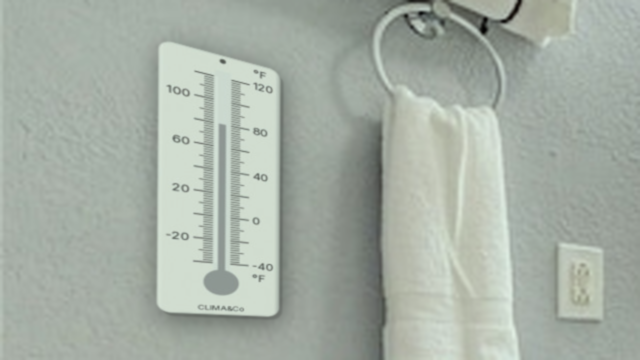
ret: 80,°F
